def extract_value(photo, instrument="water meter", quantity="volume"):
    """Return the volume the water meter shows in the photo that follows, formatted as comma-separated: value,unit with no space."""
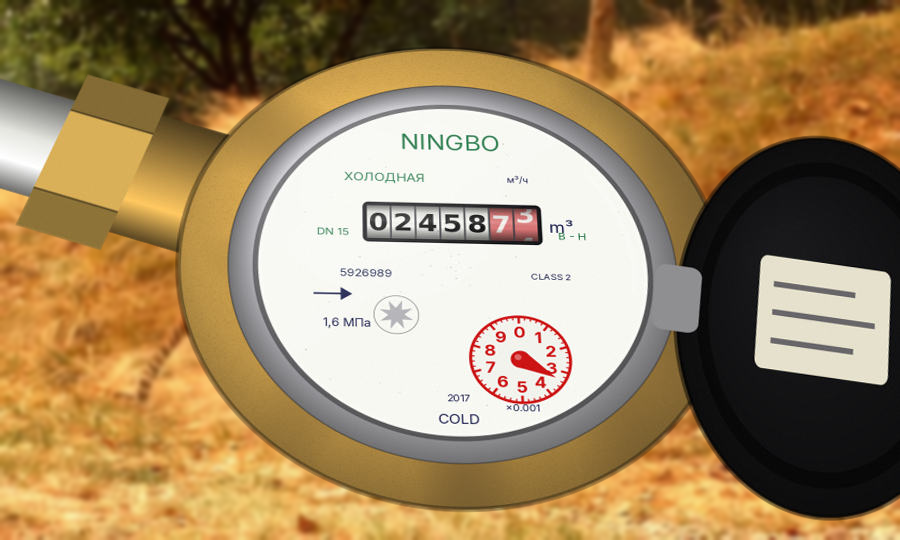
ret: 2458.733,m³
